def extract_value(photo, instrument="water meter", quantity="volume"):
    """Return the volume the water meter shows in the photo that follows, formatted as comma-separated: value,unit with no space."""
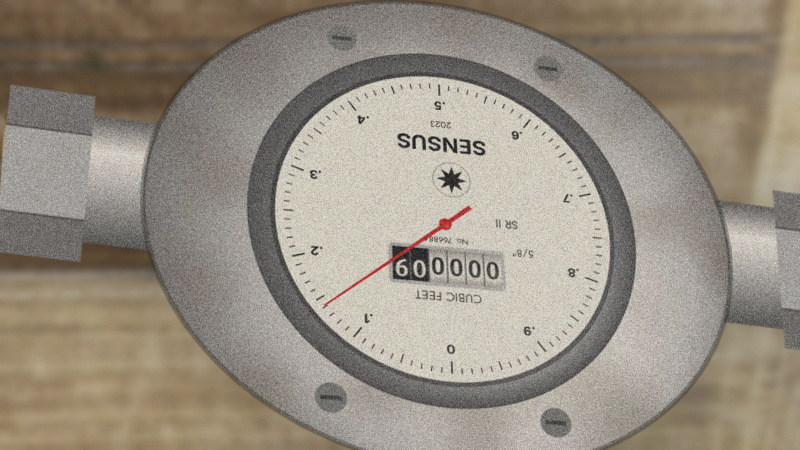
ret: 9.14,ft³
